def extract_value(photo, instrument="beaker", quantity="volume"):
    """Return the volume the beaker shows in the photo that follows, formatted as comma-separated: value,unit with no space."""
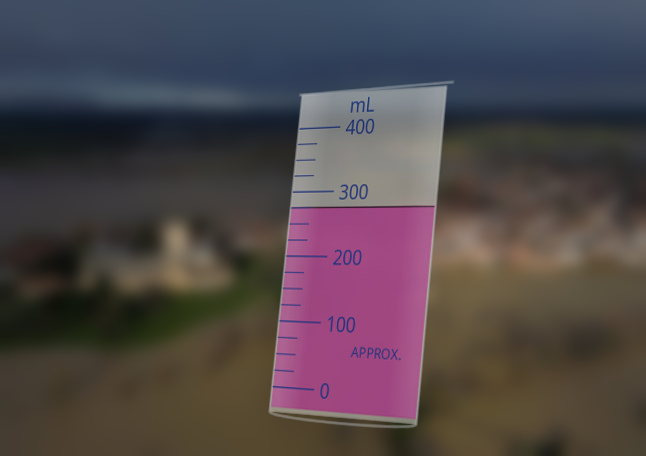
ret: 275,mL
